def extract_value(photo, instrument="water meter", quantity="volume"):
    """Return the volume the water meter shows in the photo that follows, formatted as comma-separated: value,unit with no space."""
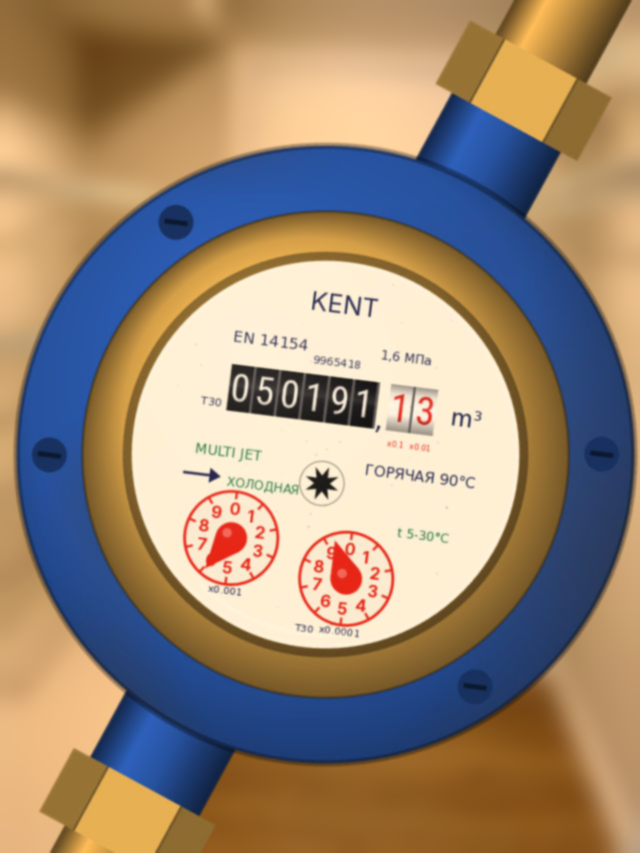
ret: 50191.1359,m³
